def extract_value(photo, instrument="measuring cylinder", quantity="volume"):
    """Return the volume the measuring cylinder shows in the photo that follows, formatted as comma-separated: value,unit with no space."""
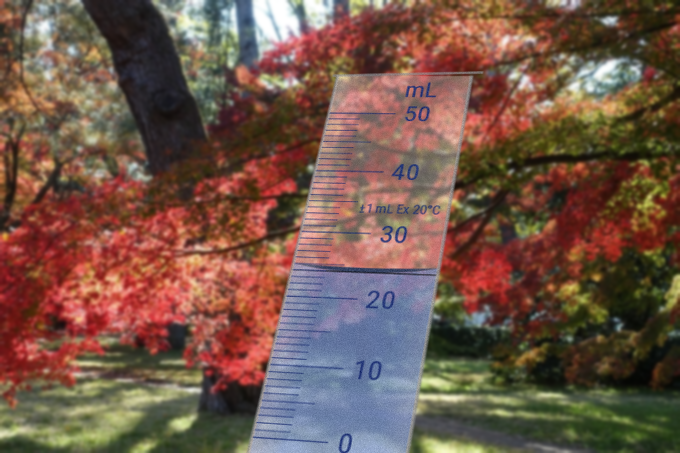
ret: 24,mL
